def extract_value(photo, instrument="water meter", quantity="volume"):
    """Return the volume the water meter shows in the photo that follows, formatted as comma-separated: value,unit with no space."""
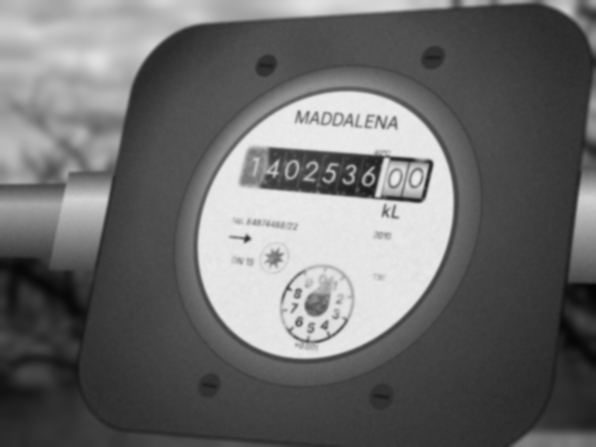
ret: 1402536.000,kL
